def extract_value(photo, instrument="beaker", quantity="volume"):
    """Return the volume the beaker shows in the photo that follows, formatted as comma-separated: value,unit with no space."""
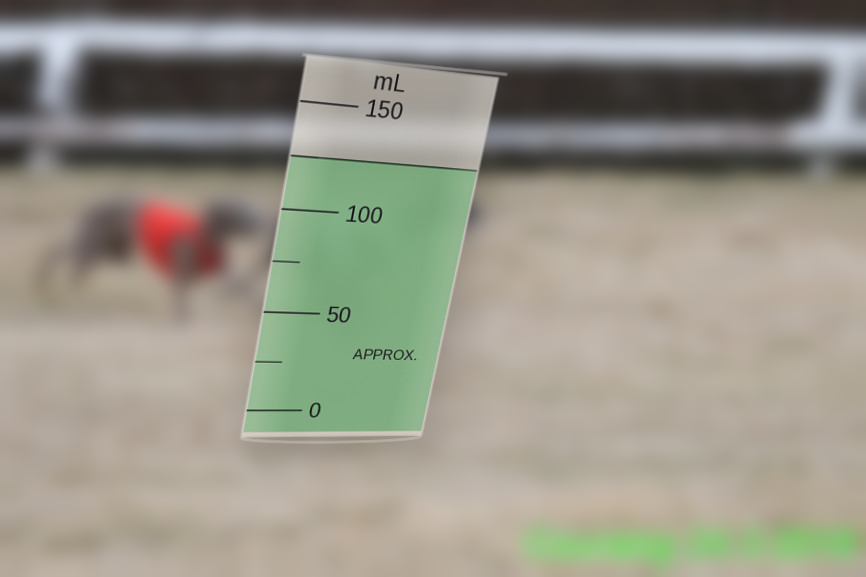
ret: 125,mL
